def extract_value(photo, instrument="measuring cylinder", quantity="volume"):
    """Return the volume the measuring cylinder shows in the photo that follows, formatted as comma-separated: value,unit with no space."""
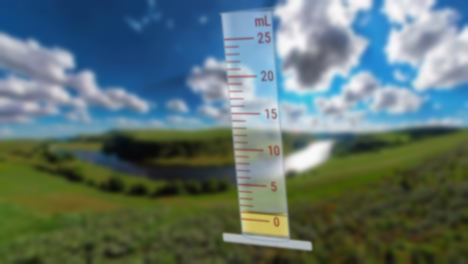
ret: 1,mL
